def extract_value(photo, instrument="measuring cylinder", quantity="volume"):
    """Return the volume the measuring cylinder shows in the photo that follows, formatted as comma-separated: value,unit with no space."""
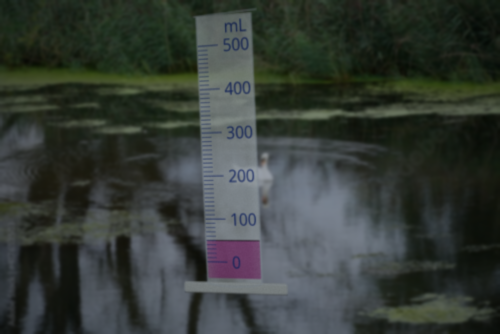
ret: 50,mL
